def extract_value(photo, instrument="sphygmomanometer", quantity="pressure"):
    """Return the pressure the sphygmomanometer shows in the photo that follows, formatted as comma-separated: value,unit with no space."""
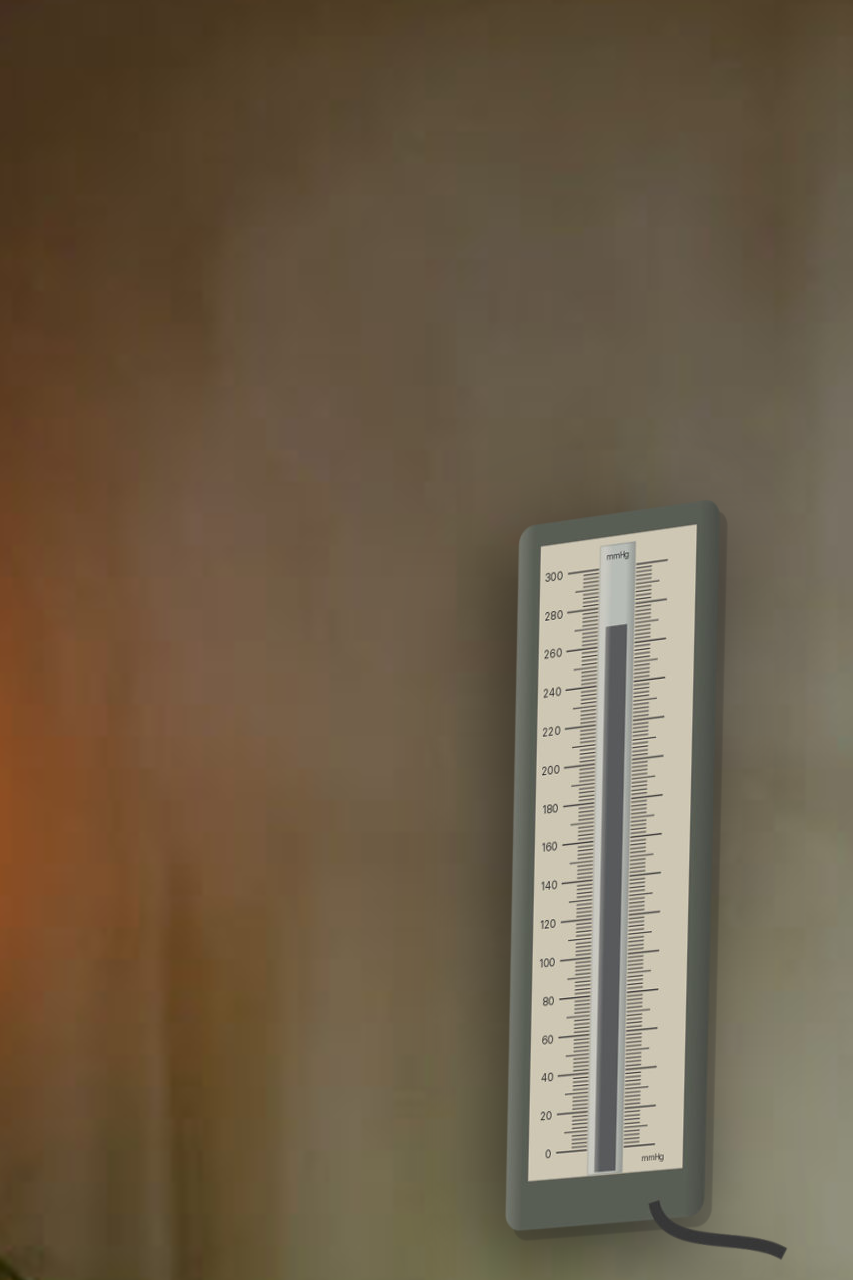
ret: 270,mmHg
